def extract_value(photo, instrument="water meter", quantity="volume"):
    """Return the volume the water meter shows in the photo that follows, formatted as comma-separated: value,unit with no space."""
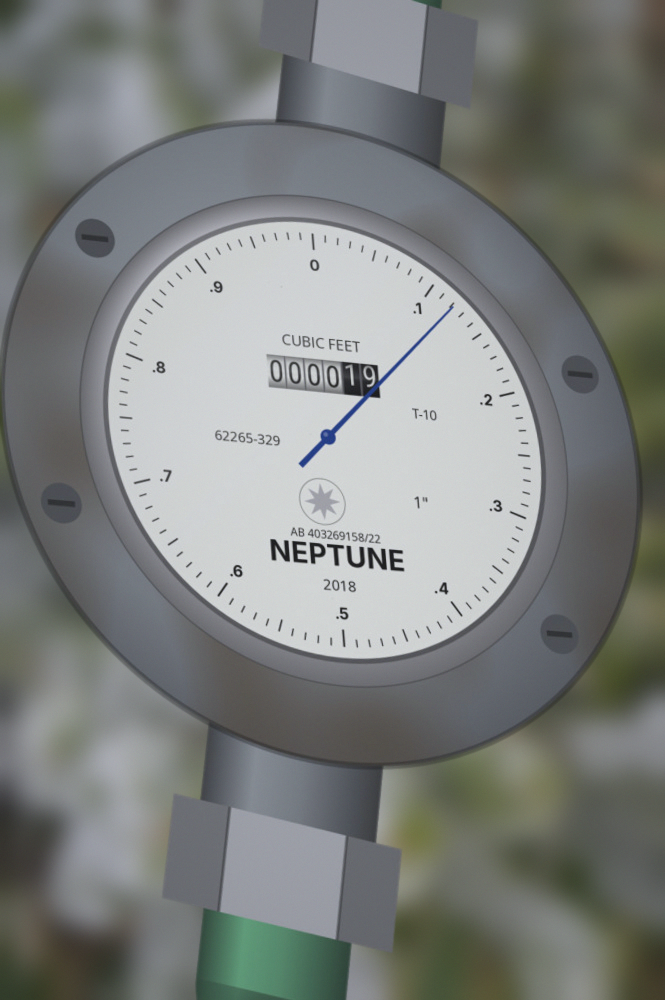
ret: 19.12,ft³
